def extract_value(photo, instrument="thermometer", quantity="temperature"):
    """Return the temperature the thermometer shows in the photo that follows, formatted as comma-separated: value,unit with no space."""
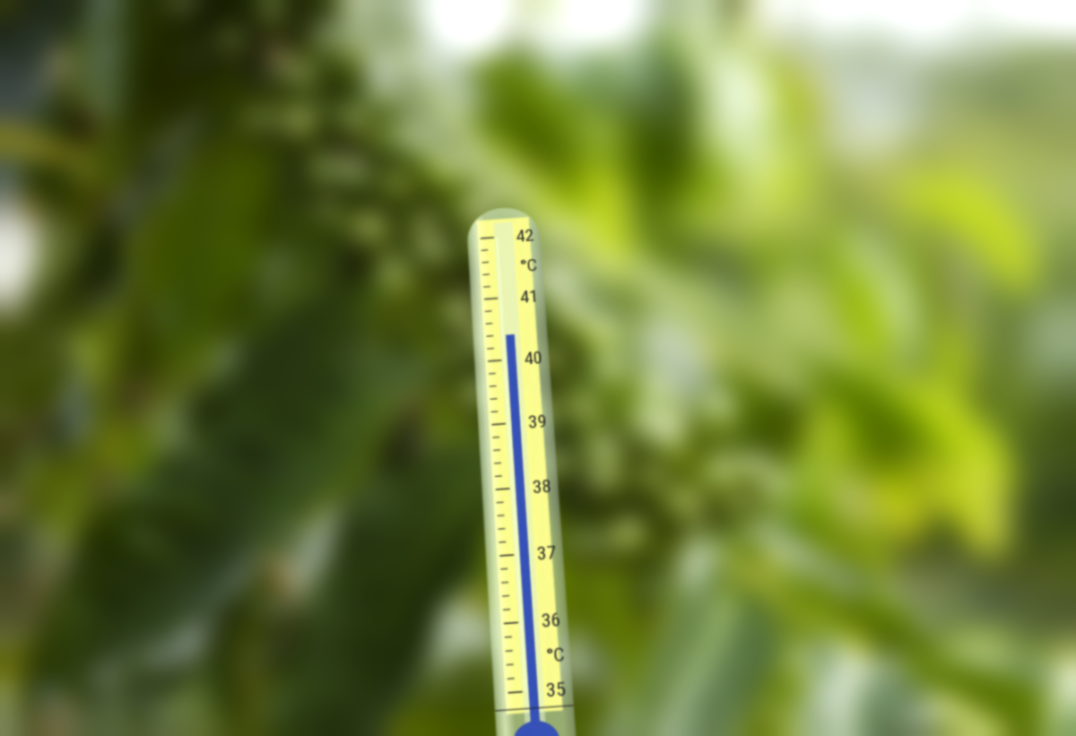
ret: 40.4,°C
